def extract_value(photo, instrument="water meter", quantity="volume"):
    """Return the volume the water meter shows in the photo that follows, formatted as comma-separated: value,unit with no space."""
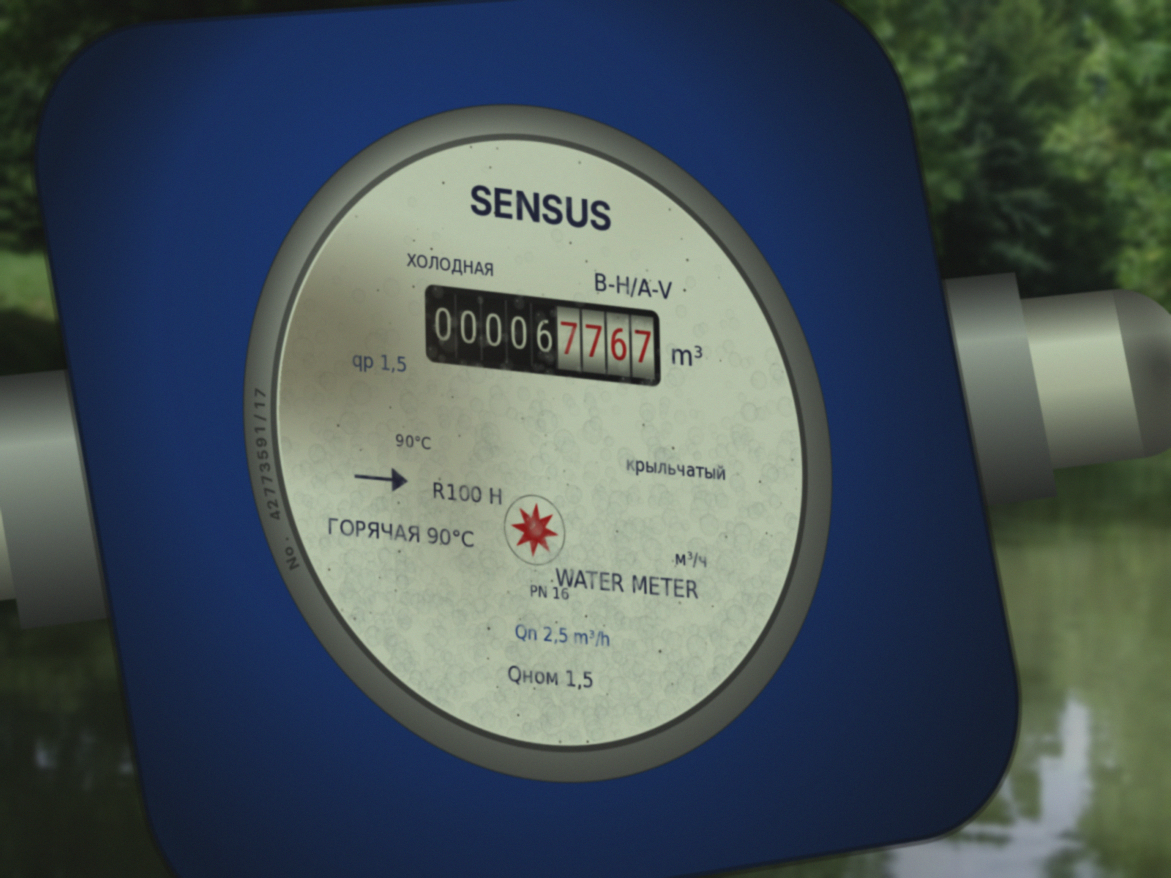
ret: 6.7767,m³
